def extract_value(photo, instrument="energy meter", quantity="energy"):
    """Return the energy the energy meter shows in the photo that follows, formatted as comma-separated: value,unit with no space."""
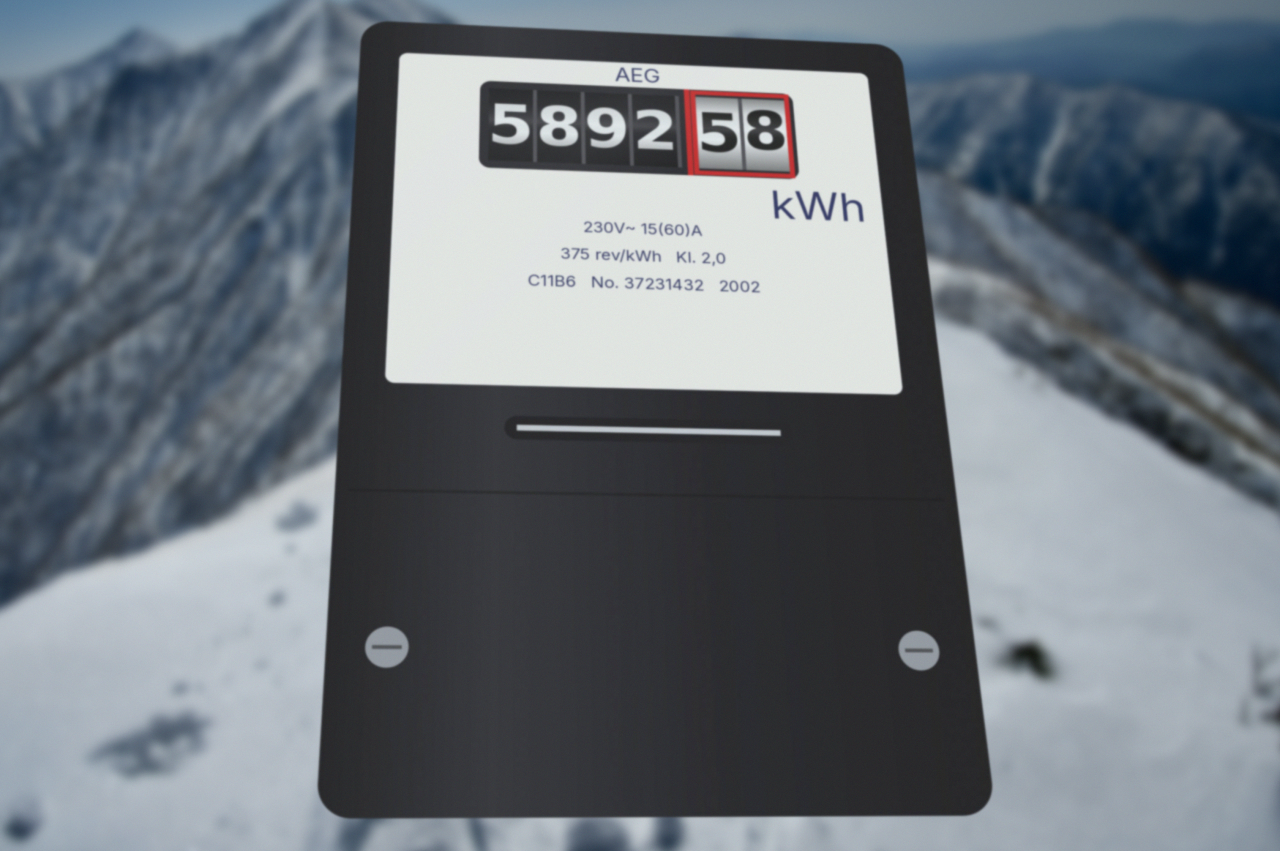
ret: 5892.58,kWh
